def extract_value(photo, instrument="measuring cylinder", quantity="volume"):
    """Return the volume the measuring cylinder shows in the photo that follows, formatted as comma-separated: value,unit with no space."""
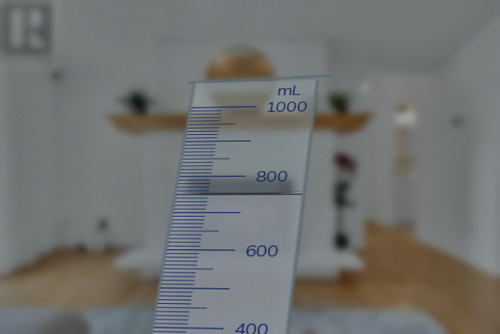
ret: 750,mL
